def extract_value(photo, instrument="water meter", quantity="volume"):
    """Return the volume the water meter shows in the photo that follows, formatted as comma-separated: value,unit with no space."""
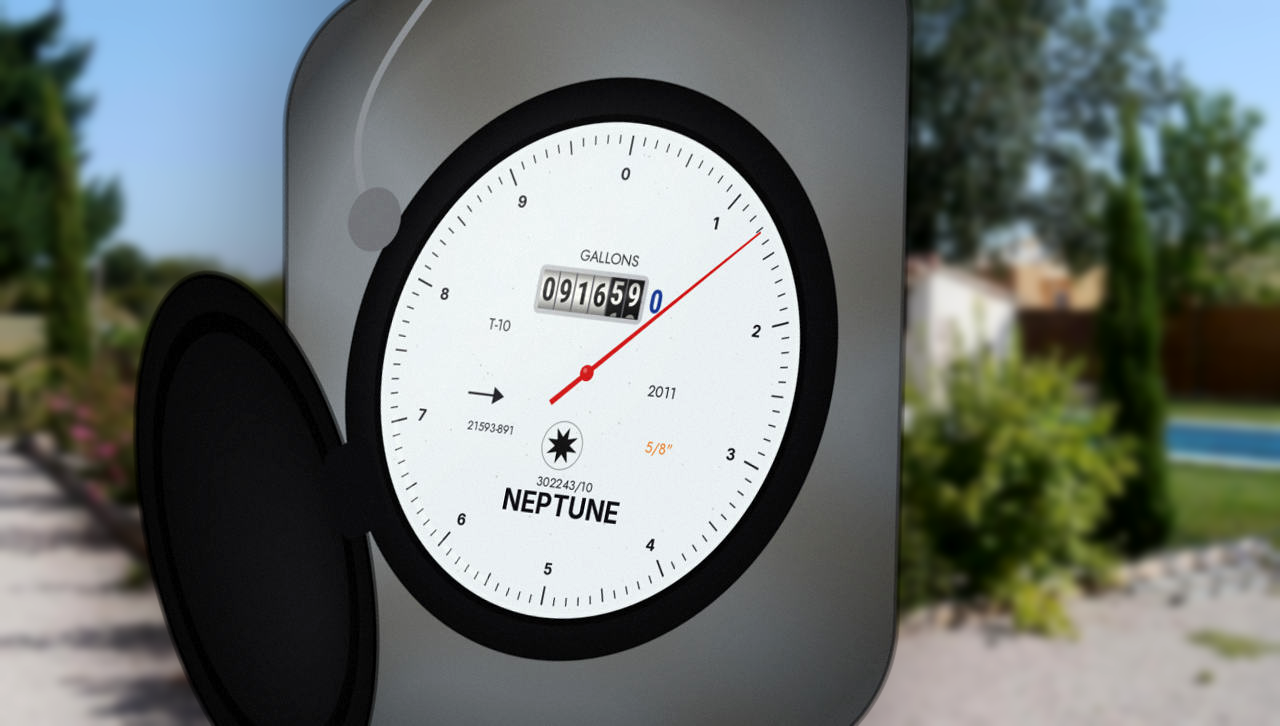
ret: 916591.3,gal
